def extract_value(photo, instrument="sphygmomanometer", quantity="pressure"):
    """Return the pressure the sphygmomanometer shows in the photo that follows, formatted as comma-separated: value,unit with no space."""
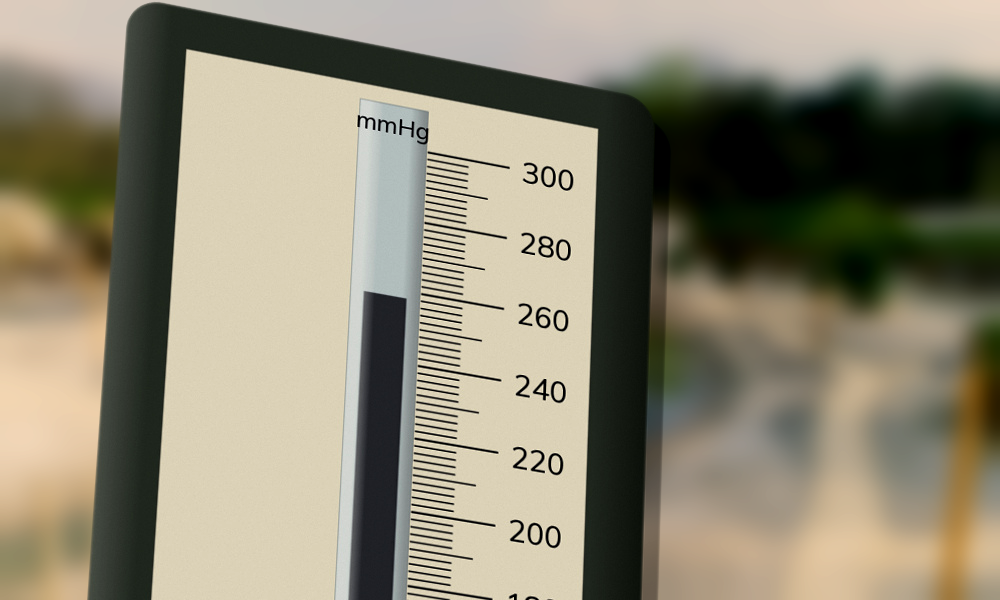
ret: 258,mmHg
